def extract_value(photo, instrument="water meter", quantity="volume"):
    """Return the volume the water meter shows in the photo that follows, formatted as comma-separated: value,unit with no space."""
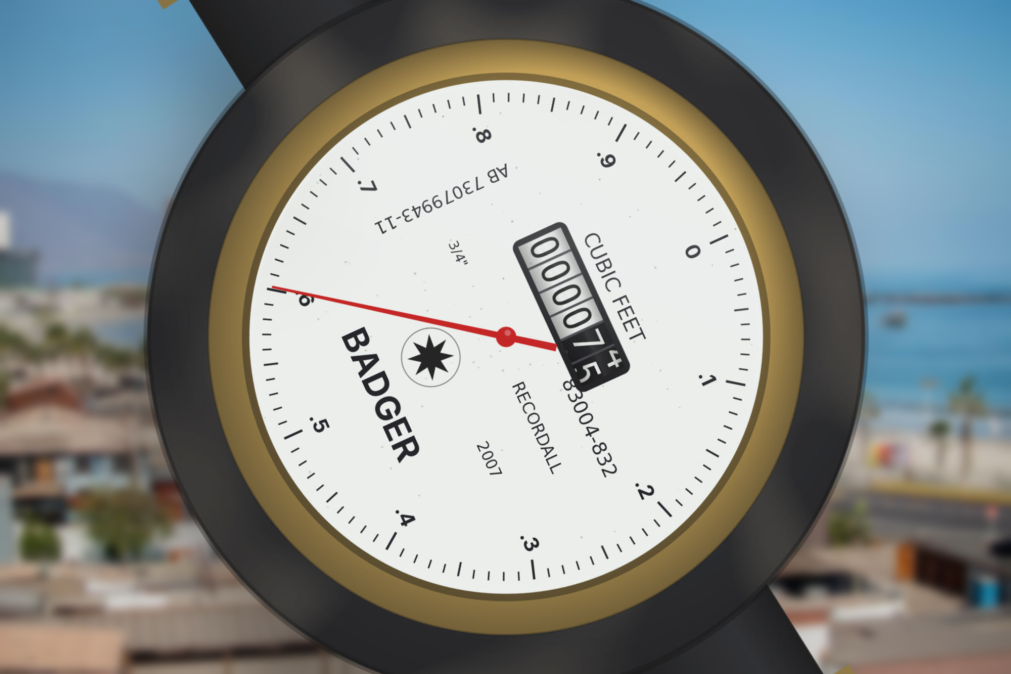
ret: 74.60,ft³
